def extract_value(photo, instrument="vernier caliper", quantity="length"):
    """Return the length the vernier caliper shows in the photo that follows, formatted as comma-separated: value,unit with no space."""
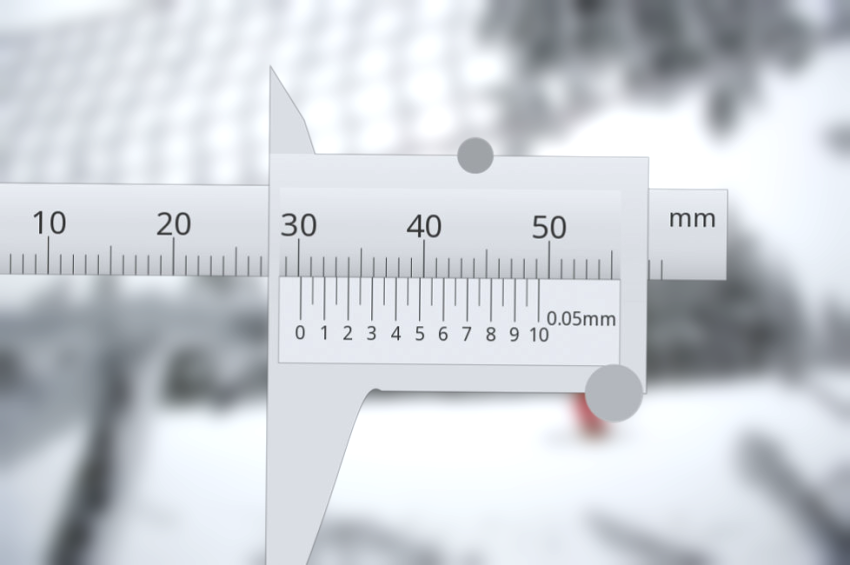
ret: 30.2,mm
